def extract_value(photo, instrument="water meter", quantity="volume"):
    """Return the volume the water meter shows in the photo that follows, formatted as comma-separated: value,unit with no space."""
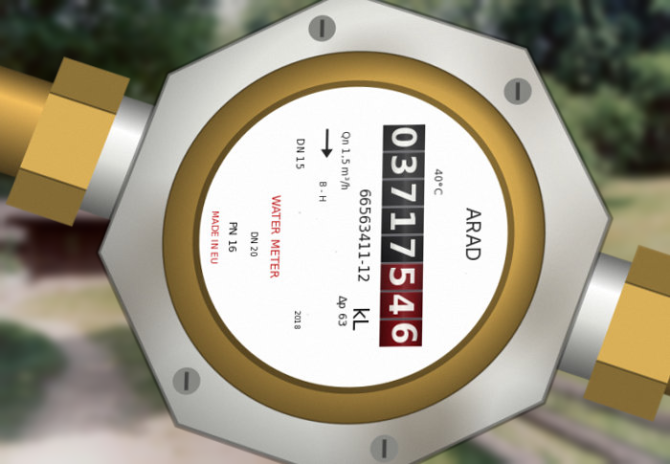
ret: 3717.546,kL
